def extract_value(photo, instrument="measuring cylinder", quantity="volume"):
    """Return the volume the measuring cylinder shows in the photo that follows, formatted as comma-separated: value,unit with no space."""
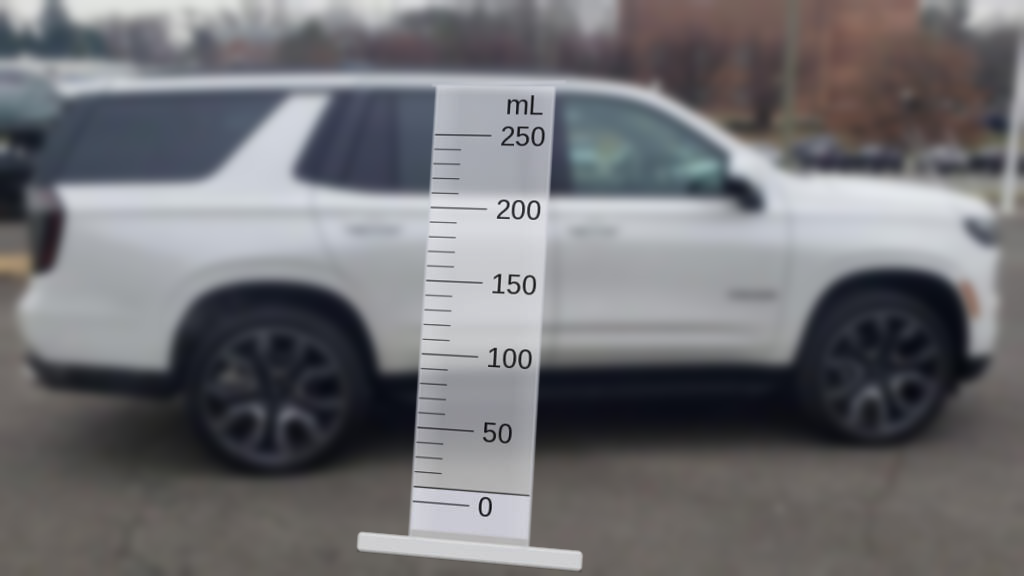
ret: 10,mL
